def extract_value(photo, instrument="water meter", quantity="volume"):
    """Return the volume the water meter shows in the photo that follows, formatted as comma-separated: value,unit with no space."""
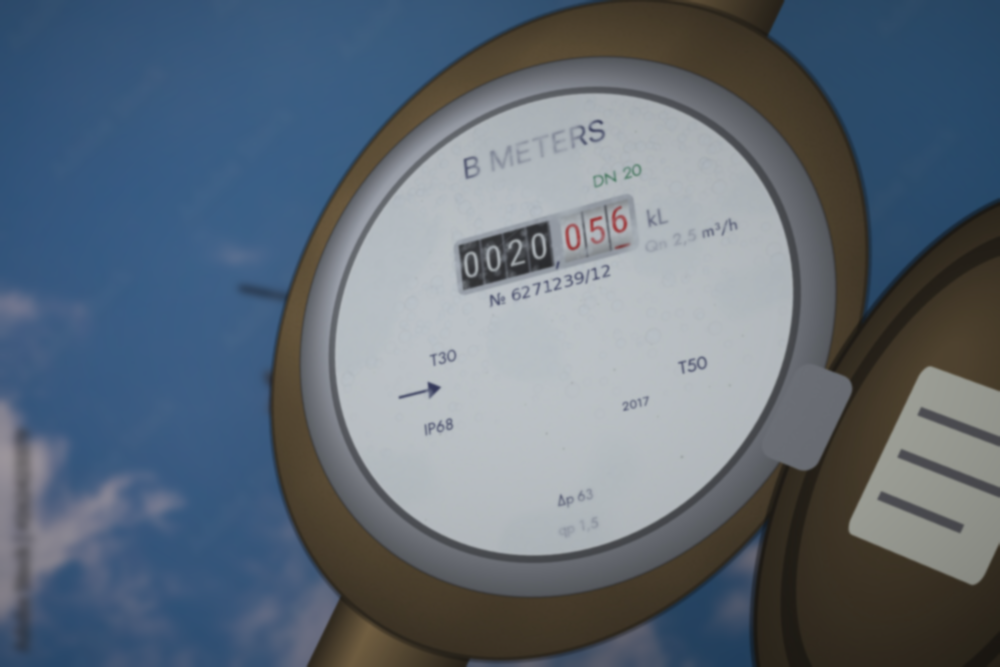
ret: 20.056,kL
